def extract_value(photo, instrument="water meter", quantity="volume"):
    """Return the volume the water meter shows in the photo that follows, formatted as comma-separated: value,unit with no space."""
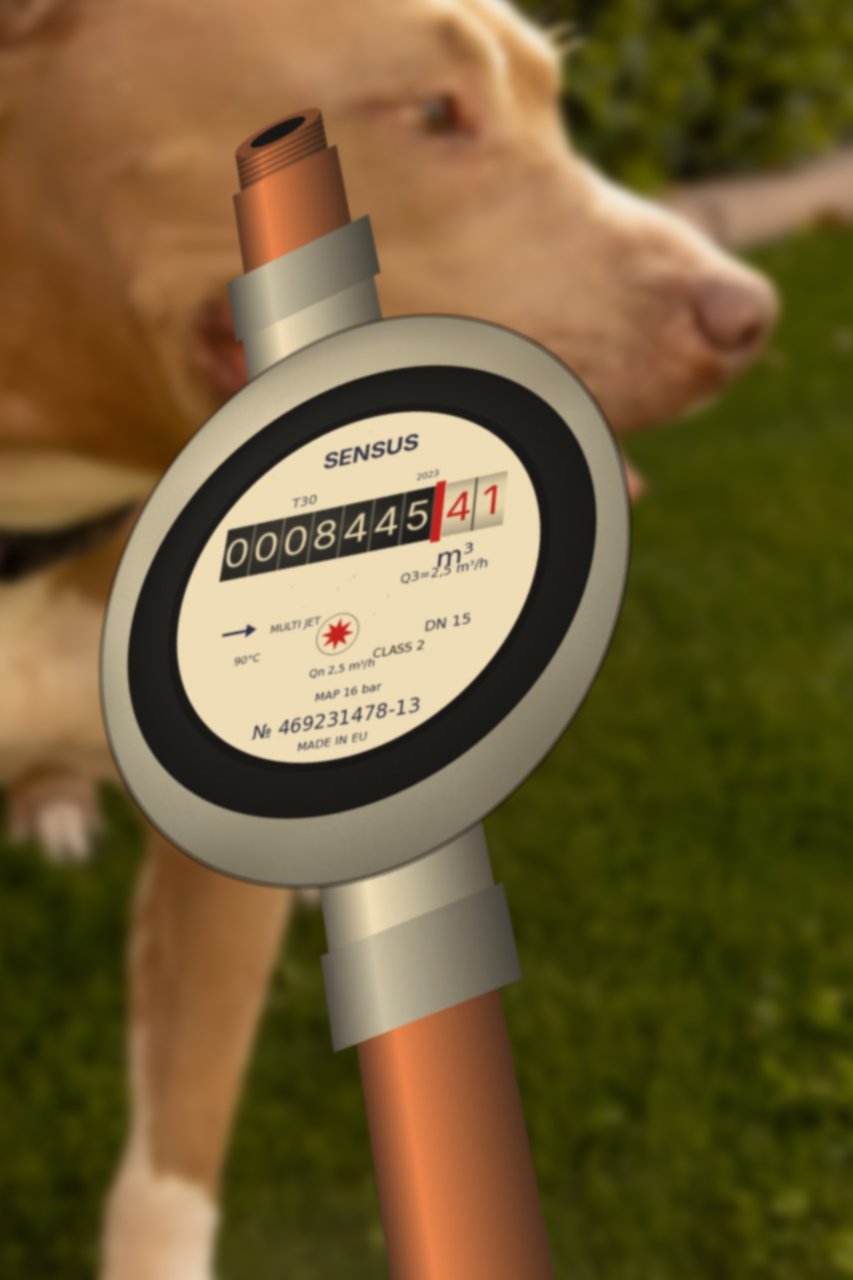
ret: 8445.41,m³
